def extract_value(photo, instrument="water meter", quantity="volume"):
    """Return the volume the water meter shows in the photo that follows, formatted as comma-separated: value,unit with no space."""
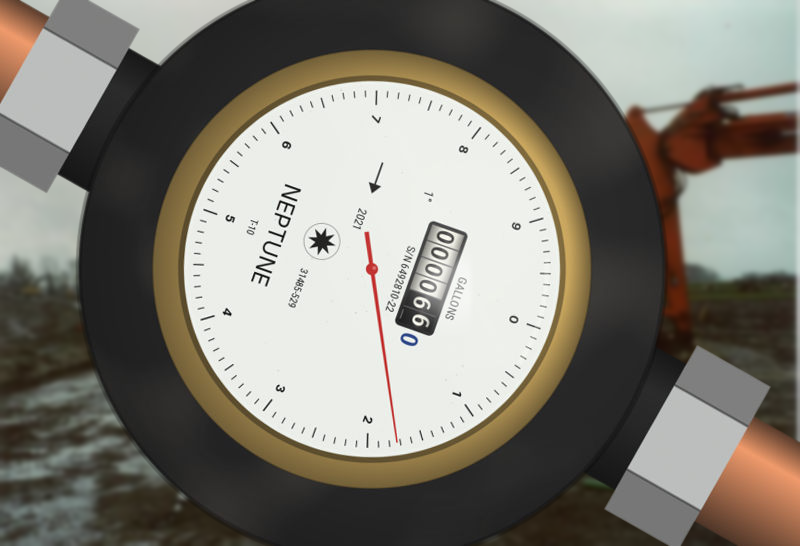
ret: 661.7,gal
